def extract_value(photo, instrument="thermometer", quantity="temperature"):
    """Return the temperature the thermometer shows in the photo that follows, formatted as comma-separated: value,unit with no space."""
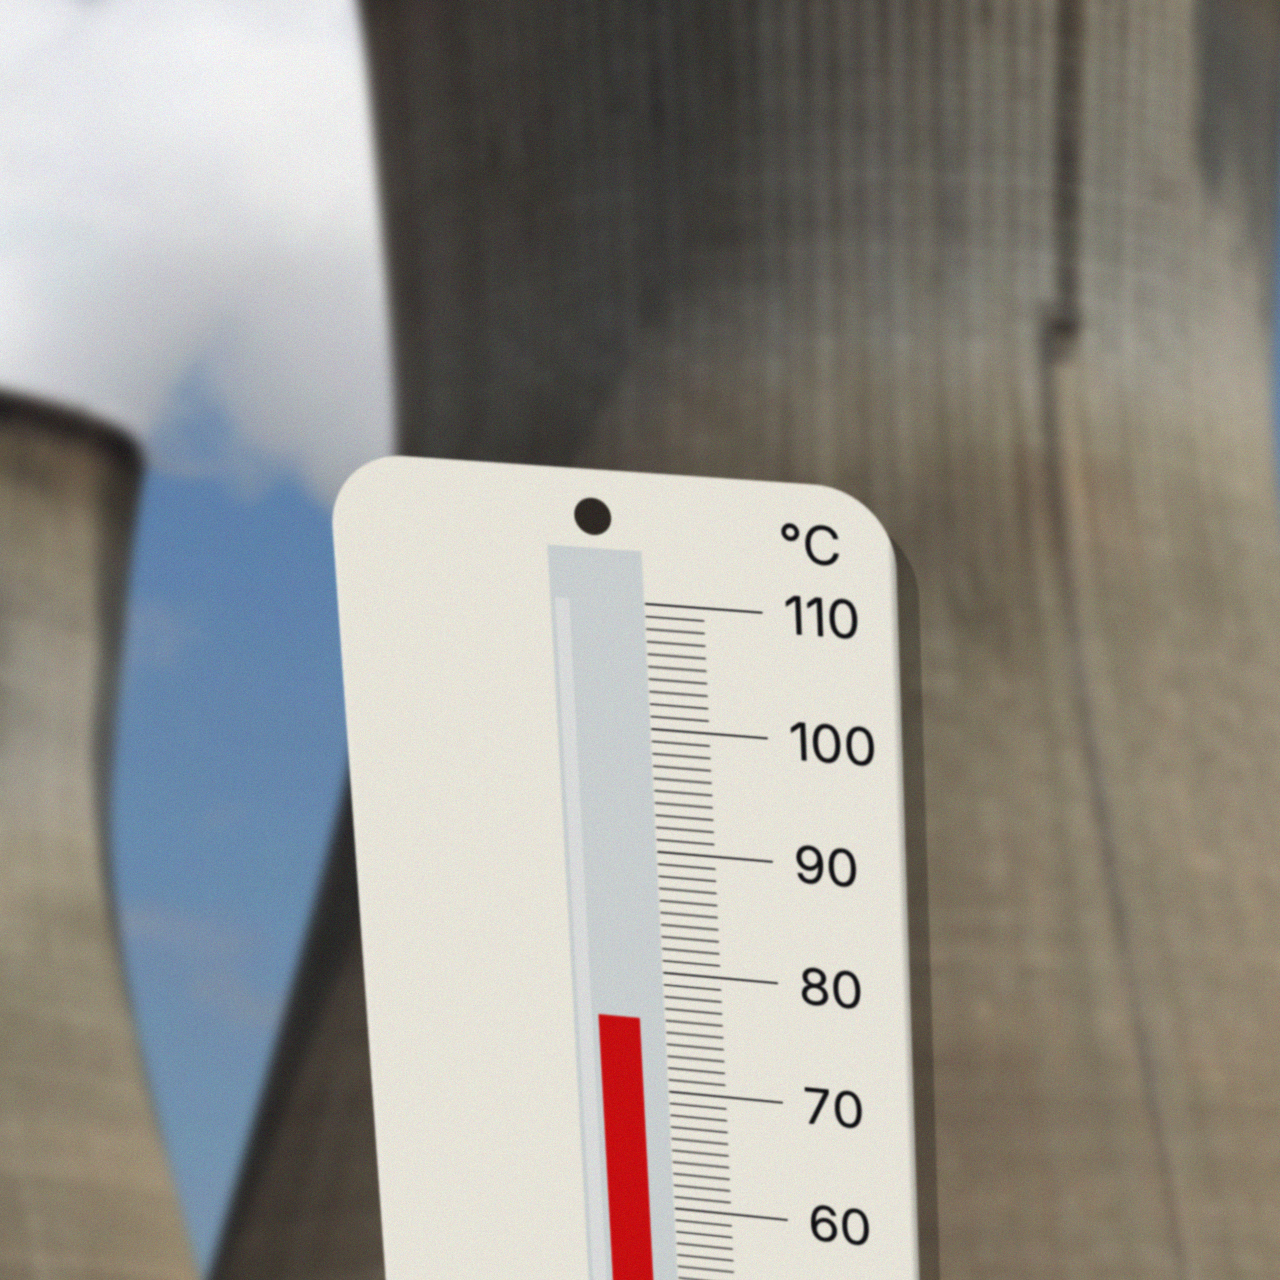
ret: 76,°C
